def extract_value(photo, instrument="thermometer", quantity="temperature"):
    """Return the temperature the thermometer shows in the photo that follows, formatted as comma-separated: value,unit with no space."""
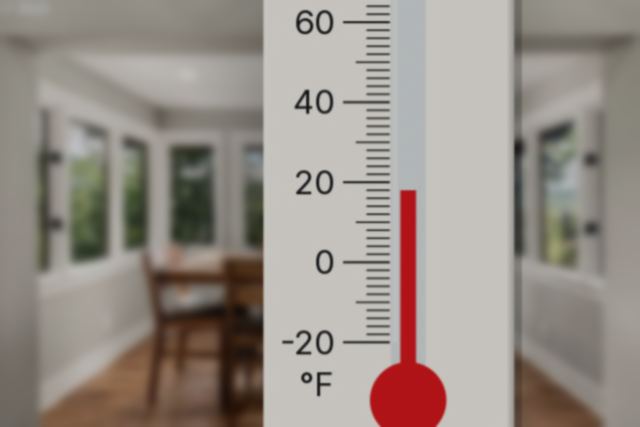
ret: 18,°F
